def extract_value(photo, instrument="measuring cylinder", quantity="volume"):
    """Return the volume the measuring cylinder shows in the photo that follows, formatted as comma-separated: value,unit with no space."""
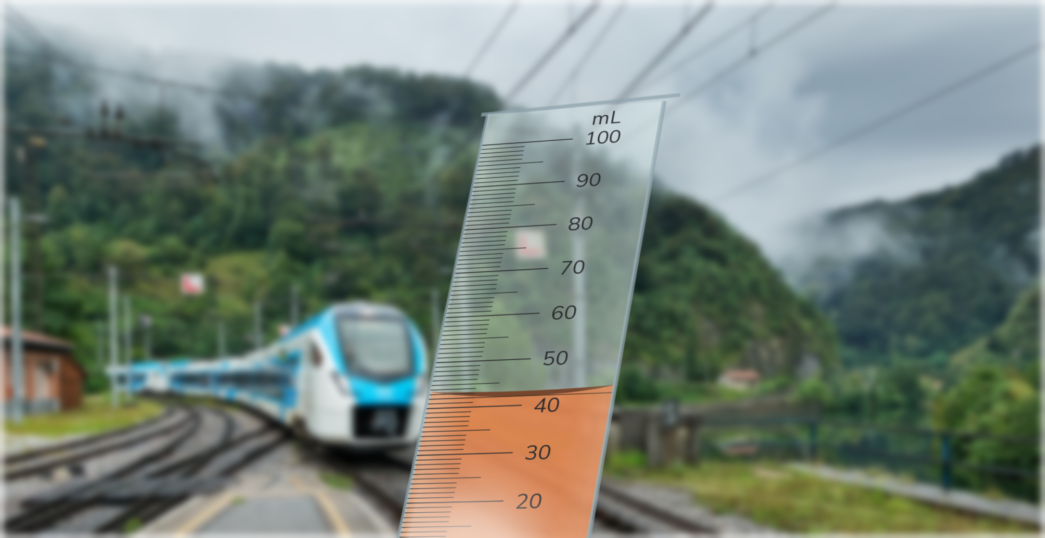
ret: 42,mL
